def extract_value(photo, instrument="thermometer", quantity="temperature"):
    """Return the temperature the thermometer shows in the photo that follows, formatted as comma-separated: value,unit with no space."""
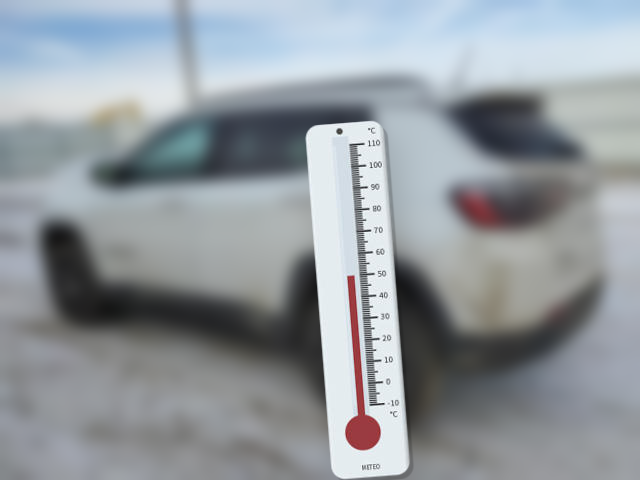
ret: 50,°C
